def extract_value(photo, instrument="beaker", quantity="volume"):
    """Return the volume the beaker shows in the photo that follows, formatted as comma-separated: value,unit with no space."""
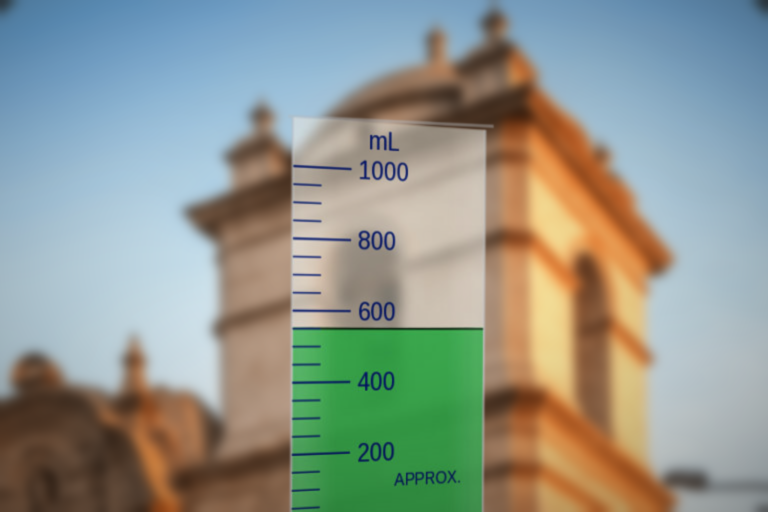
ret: 550,mL
